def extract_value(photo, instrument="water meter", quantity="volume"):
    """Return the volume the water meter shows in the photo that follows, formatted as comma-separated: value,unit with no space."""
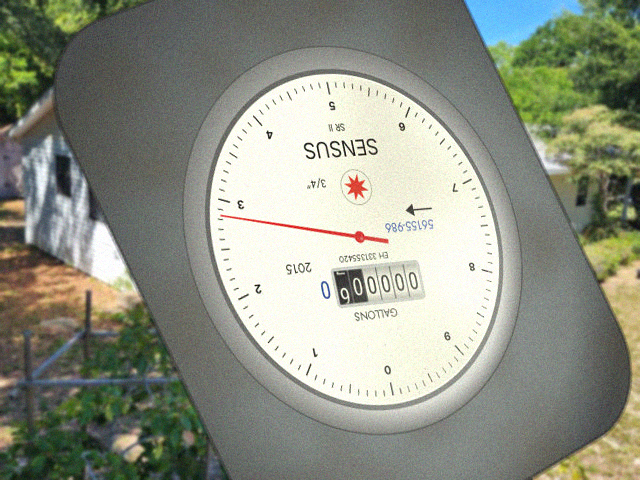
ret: 62.8,gal
